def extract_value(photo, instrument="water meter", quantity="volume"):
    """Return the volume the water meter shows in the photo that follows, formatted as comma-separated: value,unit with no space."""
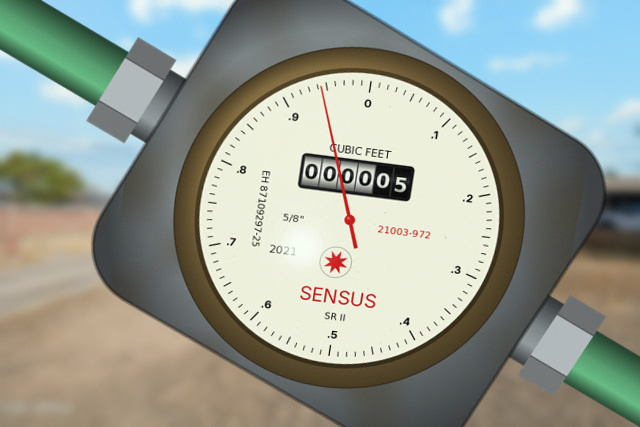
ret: 4.94,ft³
